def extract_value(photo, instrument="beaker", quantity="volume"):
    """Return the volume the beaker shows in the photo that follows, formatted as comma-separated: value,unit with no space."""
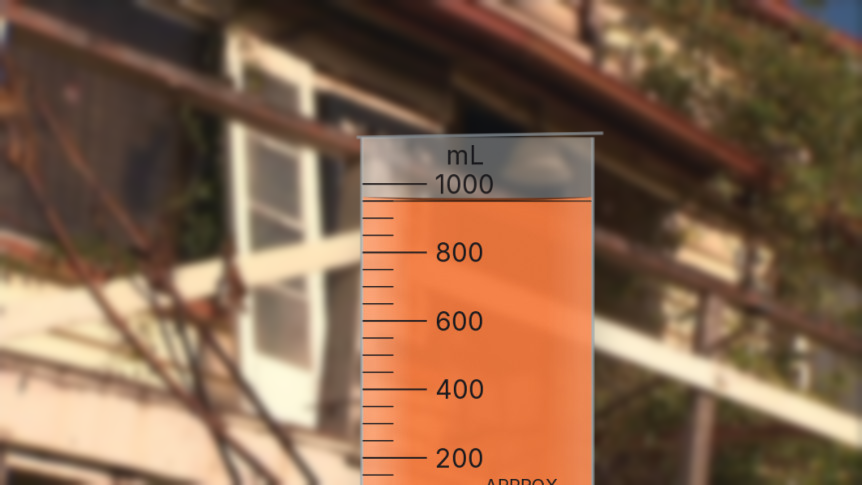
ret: 950,mL
